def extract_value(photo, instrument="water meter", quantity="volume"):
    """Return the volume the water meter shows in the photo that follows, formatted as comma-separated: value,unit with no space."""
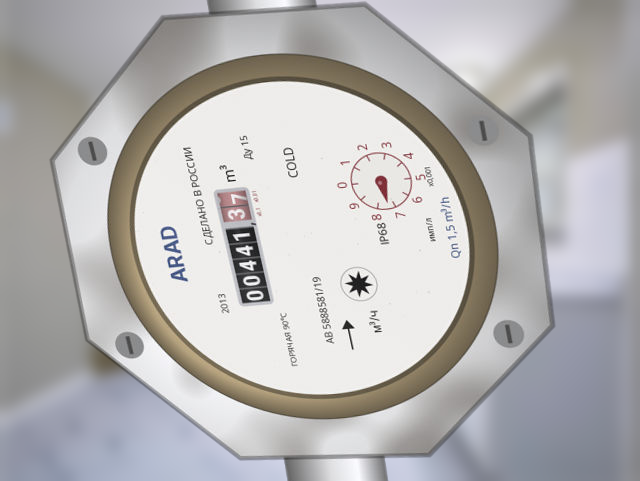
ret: 441.367,m³
